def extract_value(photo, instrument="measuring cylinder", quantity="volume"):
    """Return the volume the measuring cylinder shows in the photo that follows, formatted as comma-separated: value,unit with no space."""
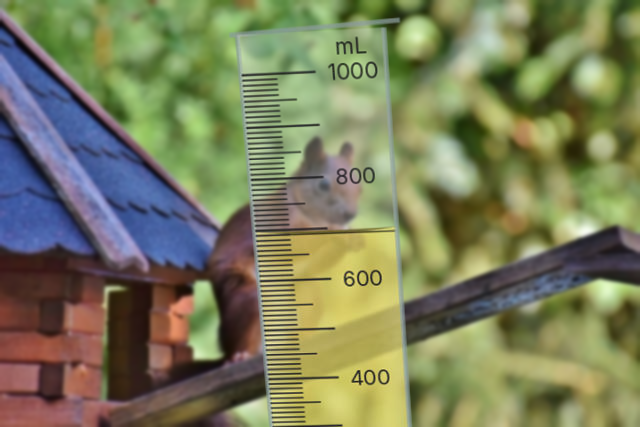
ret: 690,mL
